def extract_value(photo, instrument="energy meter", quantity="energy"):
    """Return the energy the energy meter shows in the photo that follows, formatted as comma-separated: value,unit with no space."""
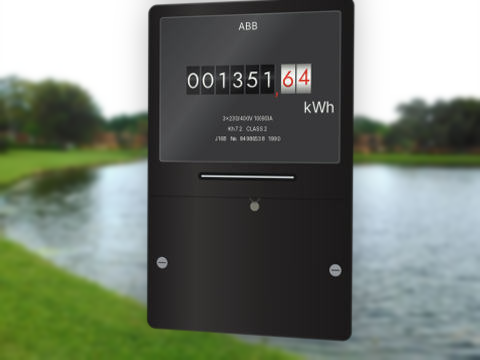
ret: 1351.64,kWh
